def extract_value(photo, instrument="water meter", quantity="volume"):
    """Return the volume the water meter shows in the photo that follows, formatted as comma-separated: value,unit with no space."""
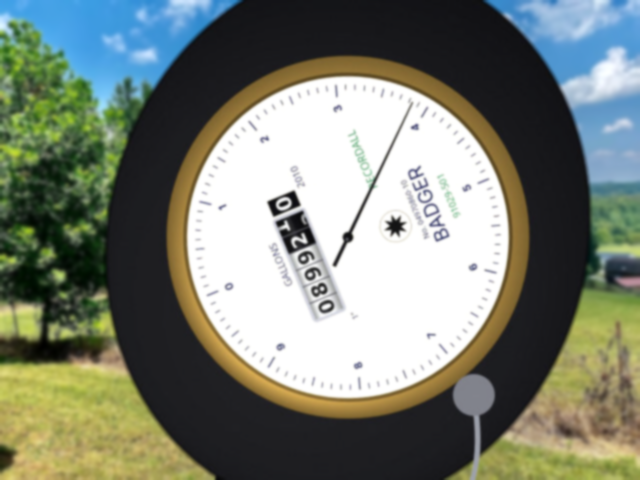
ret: 899213.8,gal
